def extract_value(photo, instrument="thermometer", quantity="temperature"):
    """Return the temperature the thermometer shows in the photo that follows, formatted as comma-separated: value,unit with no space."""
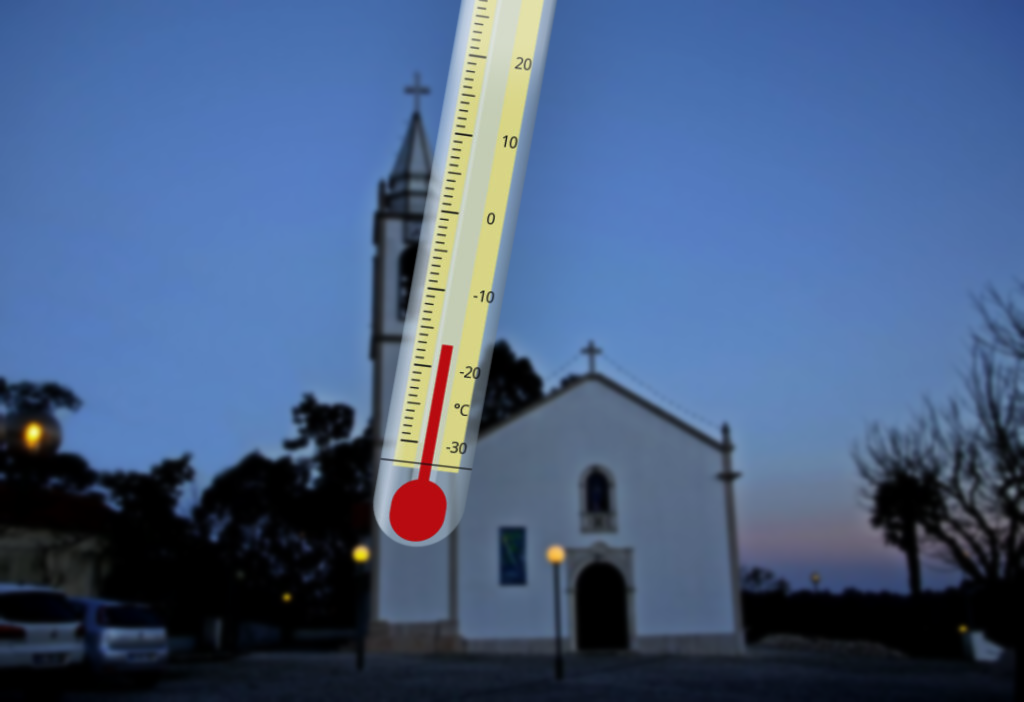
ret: -17,°C
